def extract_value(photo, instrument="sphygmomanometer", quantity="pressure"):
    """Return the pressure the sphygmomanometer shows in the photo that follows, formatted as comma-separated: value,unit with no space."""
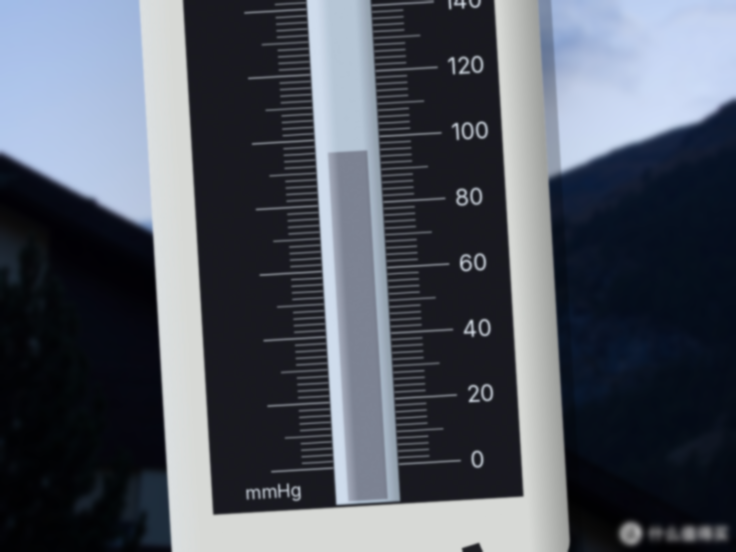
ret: 96,mmHg
